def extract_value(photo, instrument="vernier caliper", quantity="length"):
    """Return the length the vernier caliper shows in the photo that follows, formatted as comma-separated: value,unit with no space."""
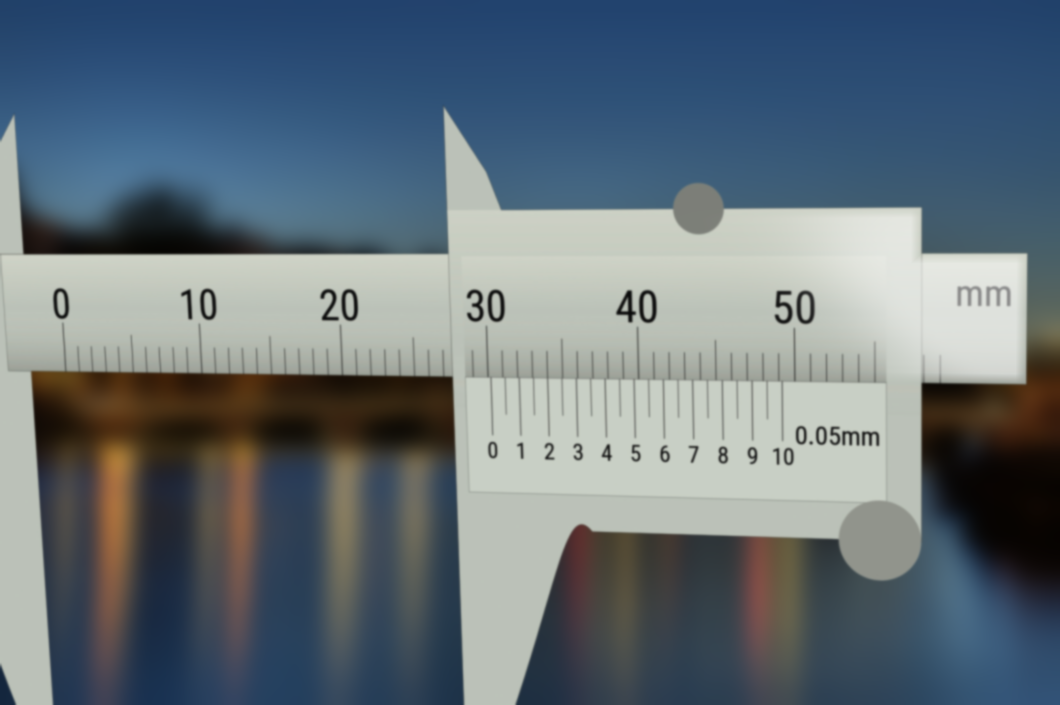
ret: 30.2,mm
